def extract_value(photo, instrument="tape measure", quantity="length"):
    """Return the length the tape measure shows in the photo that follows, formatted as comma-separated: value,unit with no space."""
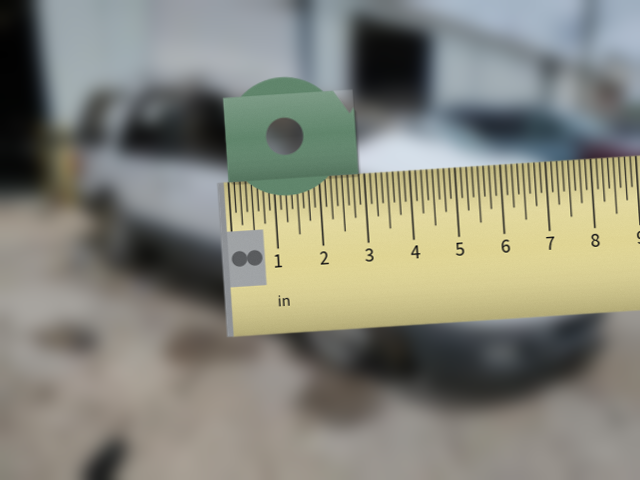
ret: 2.875,in
